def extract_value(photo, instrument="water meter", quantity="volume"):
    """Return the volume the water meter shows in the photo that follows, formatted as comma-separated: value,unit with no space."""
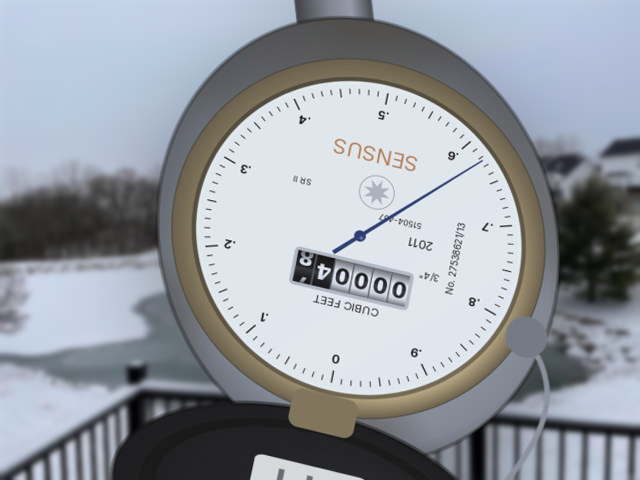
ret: 47.62,ft³
